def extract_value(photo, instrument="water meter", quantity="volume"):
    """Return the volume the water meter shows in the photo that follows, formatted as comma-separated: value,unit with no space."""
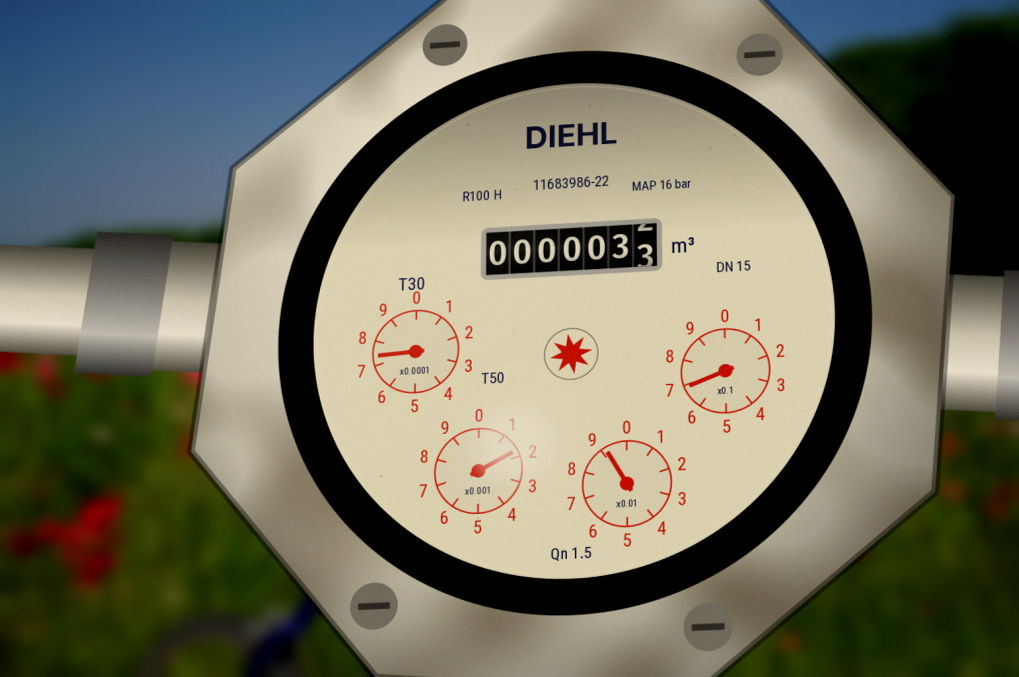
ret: 32.6917,m³
